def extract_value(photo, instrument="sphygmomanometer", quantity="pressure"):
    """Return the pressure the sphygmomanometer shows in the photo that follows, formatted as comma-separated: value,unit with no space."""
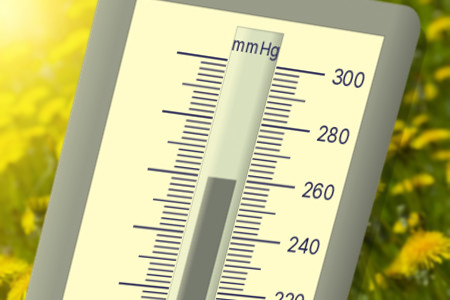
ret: 260,mmHg
